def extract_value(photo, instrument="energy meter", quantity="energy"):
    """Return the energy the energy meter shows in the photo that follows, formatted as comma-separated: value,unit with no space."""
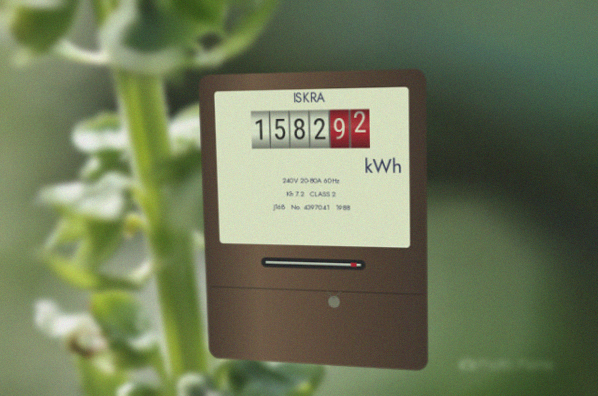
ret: 1582.92,kWh
